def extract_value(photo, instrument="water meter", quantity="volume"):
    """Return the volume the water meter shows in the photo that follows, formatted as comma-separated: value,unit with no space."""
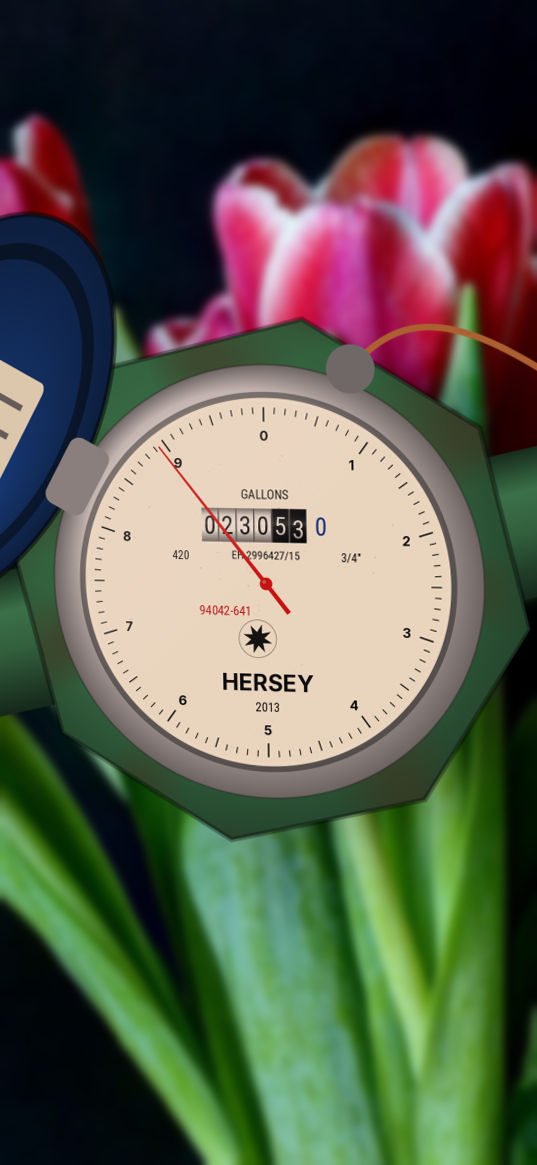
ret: 230528.9,gal
